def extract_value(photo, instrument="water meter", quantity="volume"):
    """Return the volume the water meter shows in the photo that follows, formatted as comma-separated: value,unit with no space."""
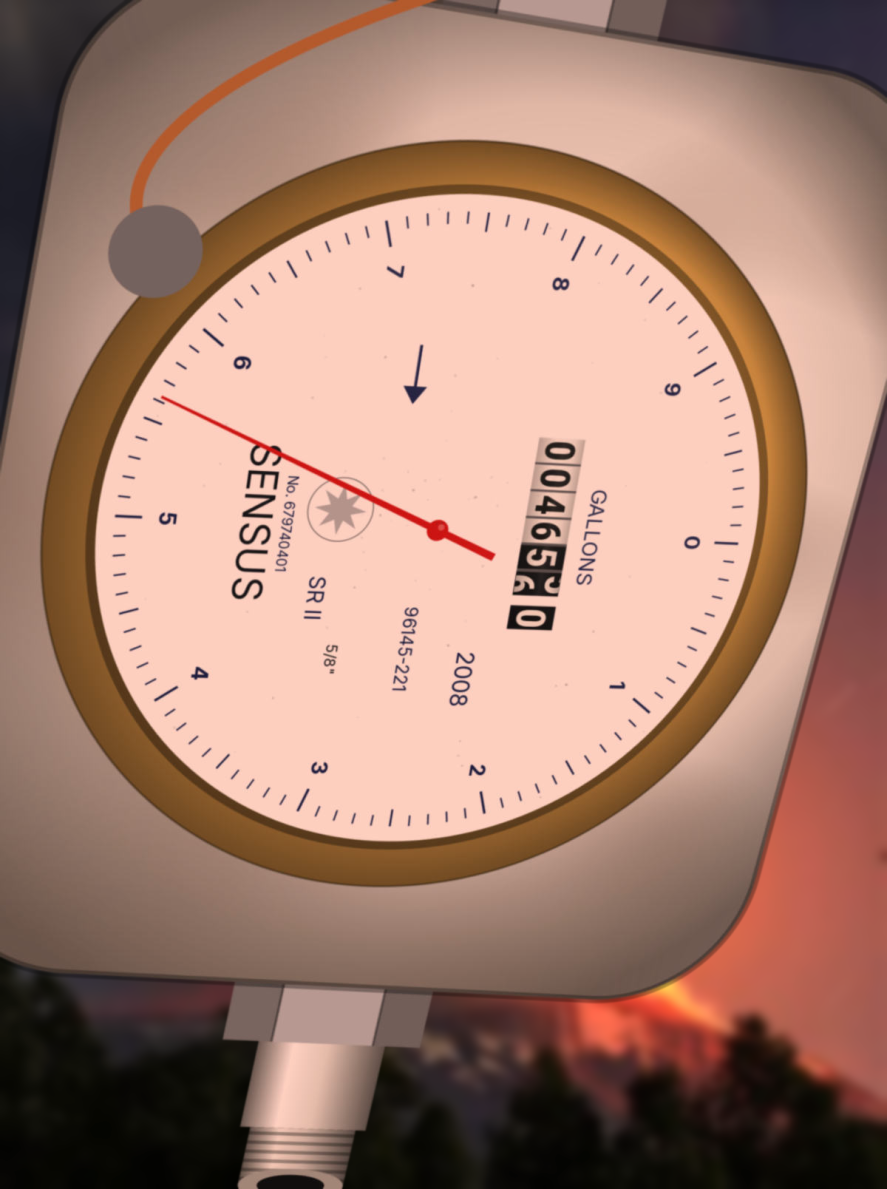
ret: 46555.6,gal
